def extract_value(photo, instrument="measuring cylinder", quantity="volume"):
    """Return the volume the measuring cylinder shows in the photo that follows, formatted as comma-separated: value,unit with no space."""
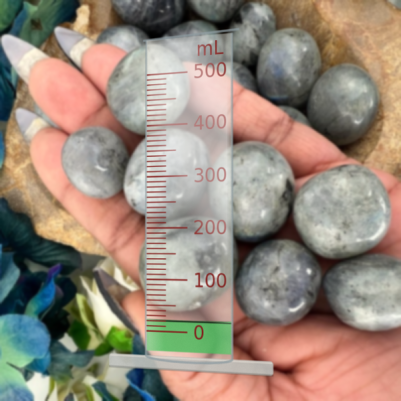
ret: 20,mL
